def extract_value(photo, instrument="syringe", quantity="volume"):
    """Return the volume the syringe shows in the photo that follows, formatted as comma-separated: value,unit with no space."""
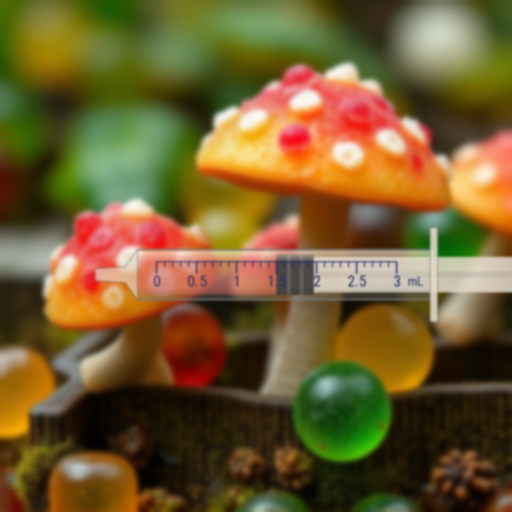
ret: 1.5,mL
